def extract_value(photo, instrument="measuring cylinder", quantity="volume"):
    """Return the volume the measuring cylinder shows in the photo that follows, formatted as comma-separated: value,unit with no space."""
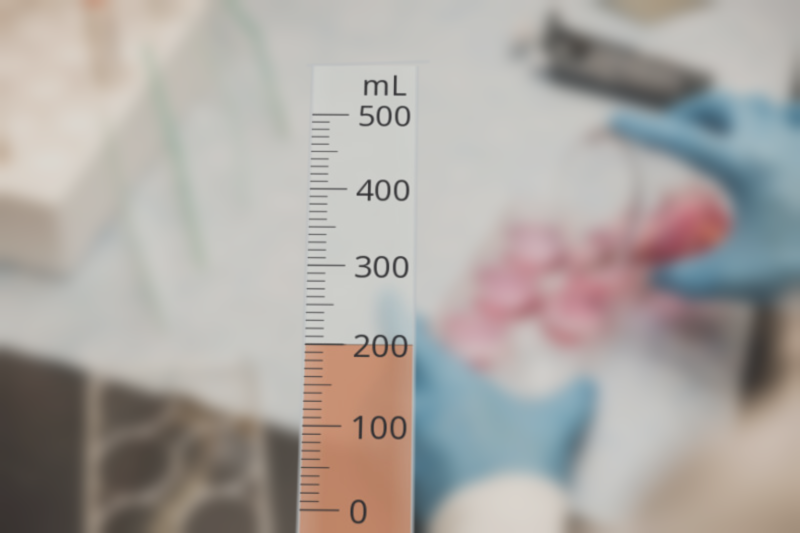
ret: 200,mL
